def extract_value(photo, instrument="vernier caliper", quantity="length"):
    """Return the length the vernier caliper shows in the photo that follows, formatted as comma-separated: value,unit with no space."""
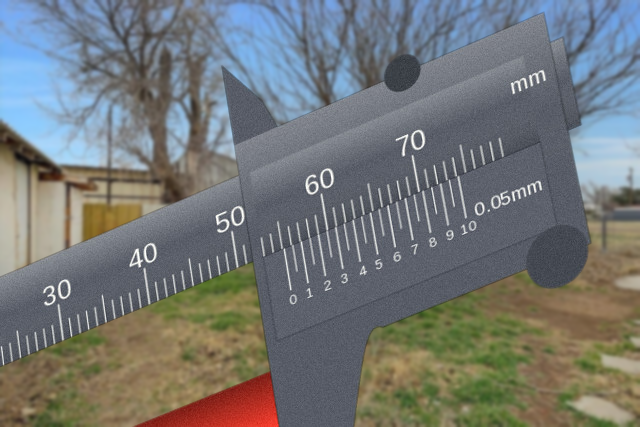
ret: 55.2,mm
